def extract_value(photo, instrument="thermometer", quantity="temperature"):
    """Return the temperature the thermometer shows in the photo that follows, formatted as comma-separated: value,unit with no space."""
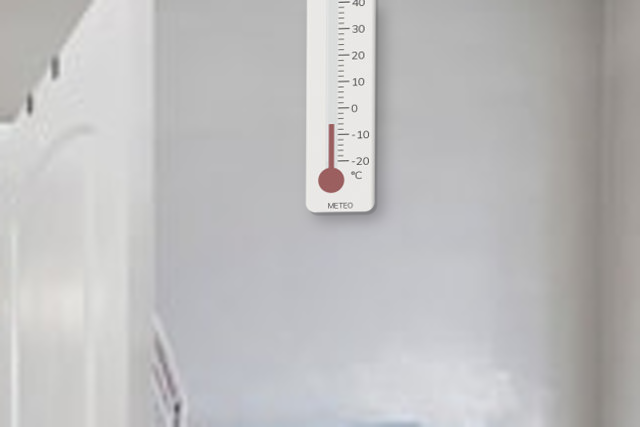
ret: -6,°C
